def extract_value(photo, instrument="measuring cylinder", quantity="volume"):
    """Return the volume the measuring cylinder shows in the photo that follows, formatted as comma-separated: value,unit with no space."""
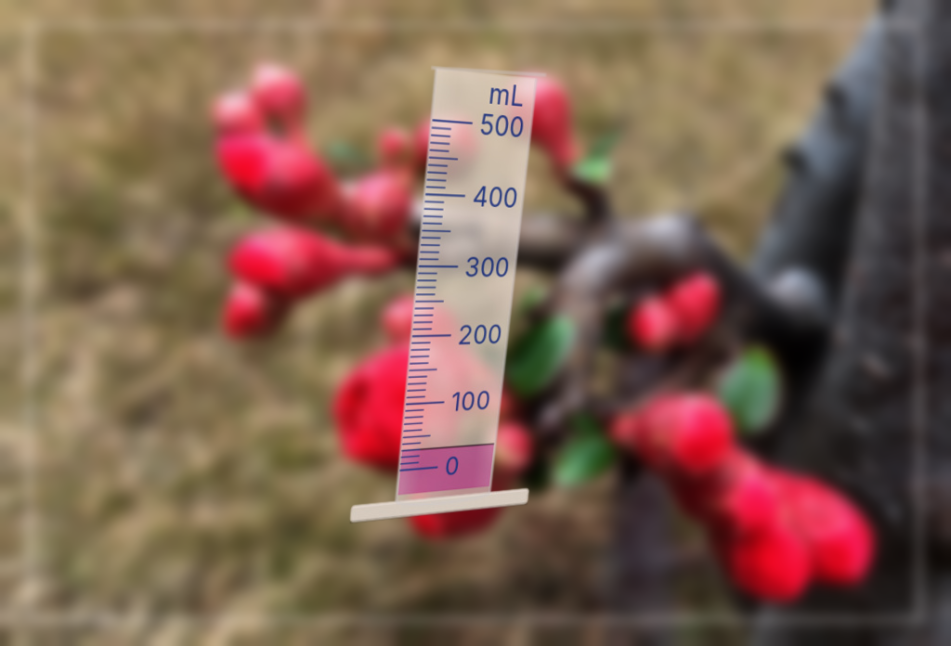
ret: 30,mL
